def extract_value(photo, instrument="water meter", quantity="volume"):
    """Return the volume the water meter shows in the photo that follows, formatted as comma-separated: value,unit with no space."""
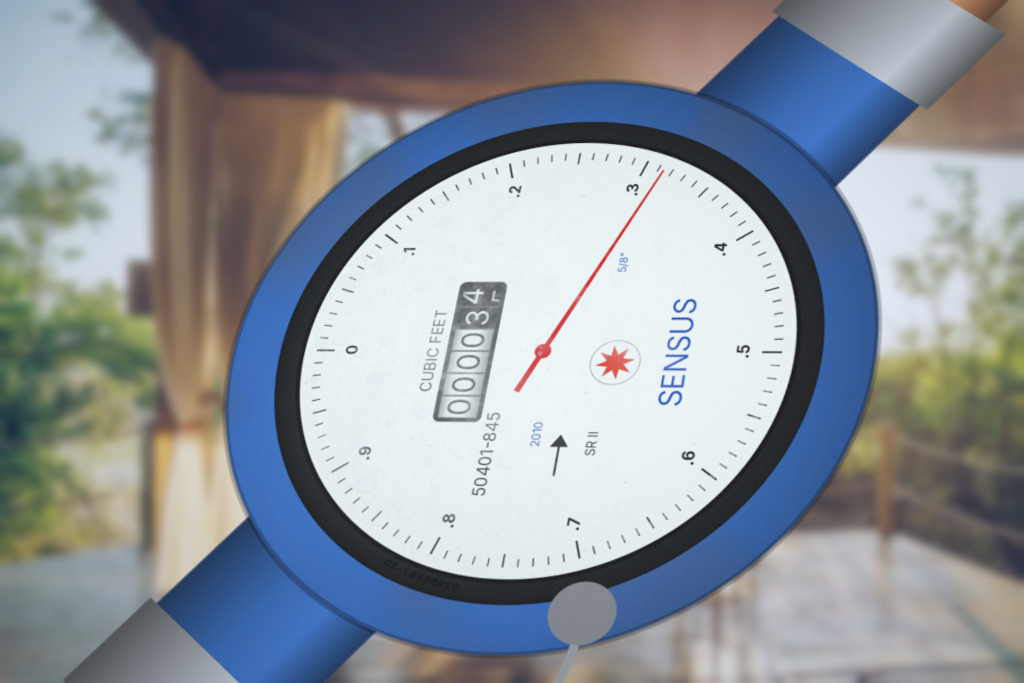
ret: 34.31,ft³
